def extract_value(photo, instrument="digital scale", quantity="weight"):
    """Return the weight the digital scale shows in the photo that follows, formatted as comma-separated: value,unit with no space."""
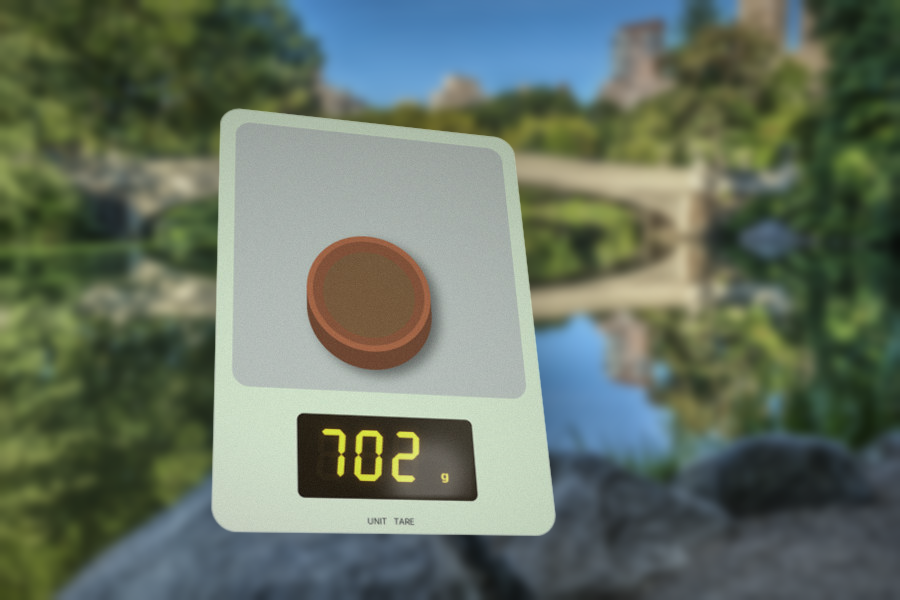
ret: 702,g
